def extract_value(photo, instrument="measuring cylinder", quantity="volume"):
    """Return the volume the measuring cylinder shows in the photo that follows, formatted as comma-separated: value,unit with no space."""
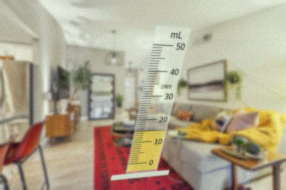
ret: 15,mL
